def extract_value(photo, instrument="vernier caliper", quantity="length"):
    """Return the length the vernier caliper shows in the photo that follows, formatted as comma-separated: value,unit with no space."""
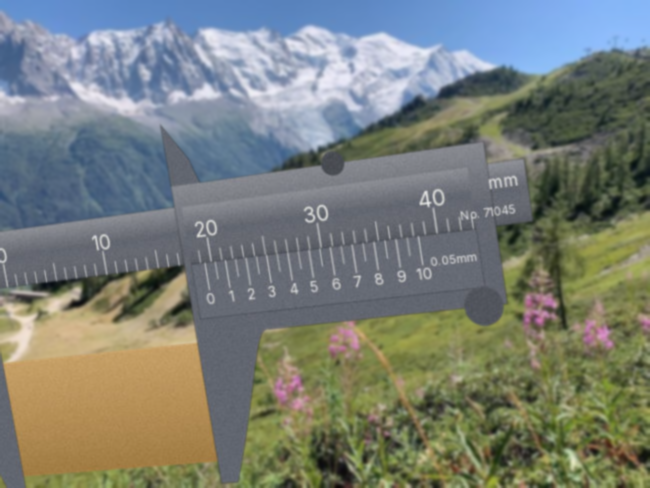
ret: 19.4,mm
